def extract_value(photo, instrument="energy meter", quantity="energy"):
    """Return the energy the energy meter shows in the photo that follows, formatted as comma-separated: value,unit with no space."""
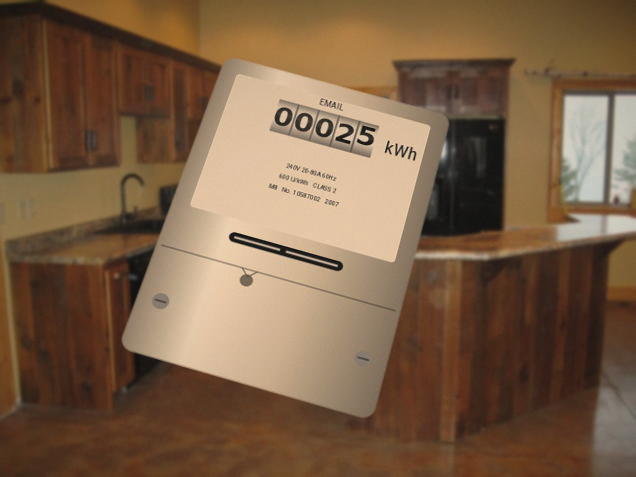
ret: 25,kWh
